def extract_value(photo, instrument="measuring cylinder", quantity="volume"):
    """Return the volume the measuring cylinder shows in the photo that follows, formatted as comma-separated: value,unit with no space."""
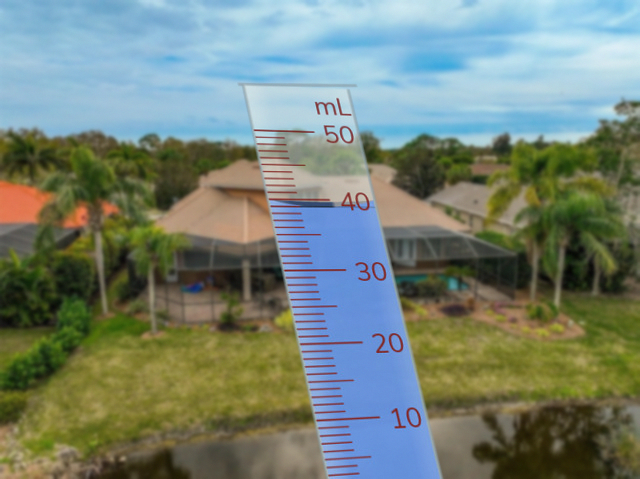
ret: 39,mL
